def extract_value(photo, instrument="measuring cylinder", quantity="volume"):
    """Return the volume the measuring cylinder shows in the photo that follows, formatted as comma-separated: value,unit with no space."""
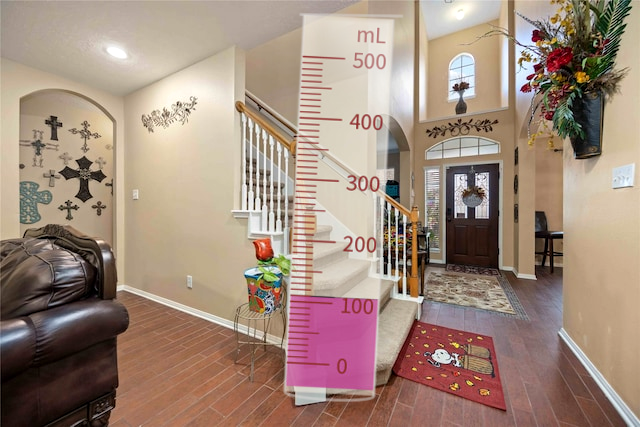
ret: 110,mL
